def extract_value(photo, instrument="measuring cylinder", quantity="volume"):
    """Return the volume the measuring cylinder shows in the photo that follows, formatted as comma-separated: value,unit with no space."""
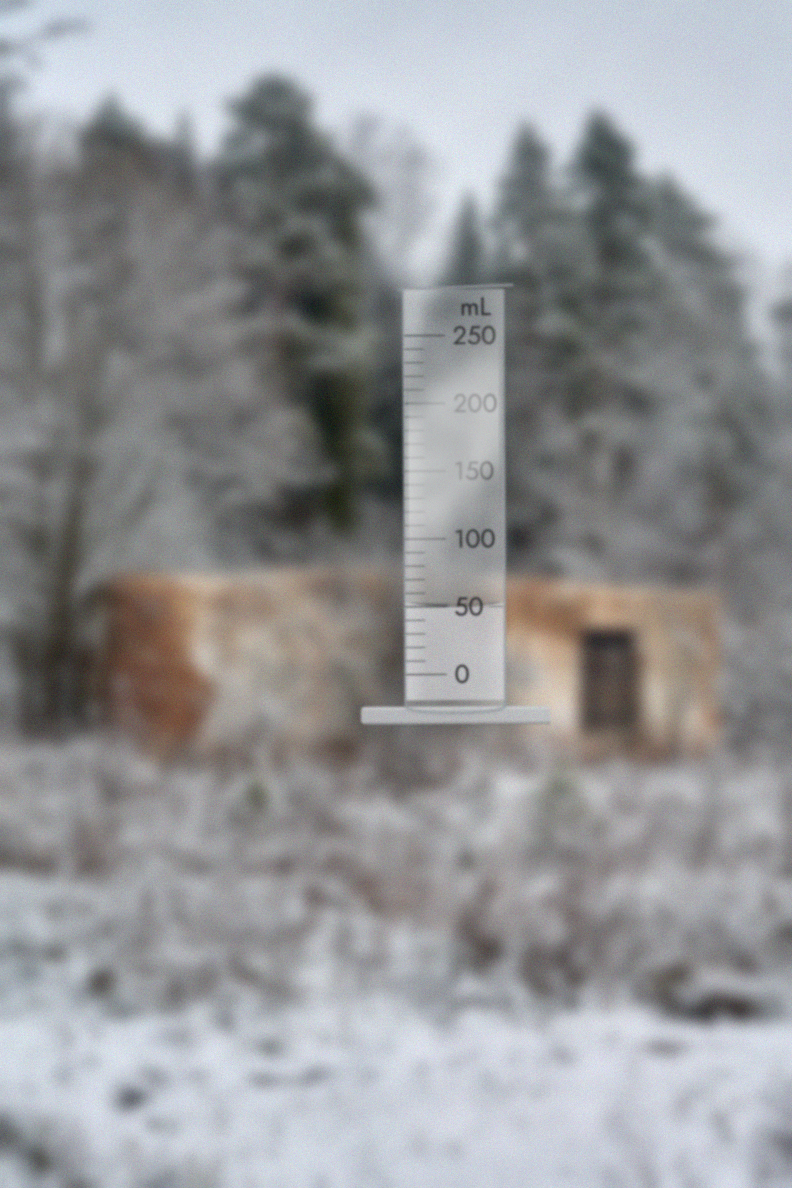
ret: 50,mL
